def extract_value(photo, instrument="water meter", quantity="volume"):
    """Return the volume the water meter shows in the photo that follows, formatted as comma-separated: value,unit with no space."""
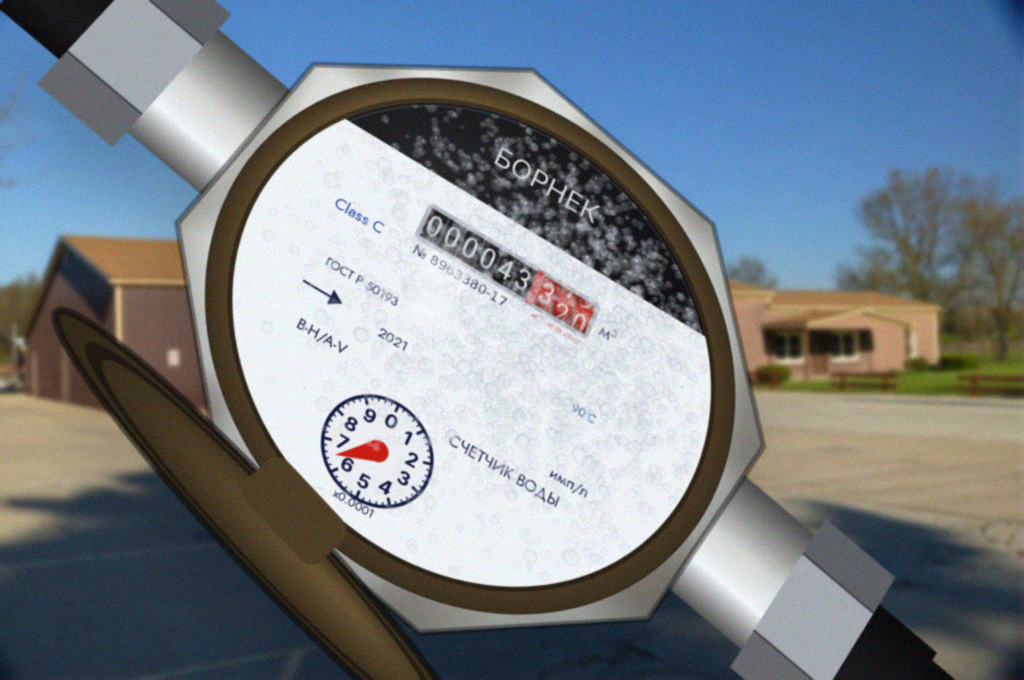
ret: 43.3196,m³
